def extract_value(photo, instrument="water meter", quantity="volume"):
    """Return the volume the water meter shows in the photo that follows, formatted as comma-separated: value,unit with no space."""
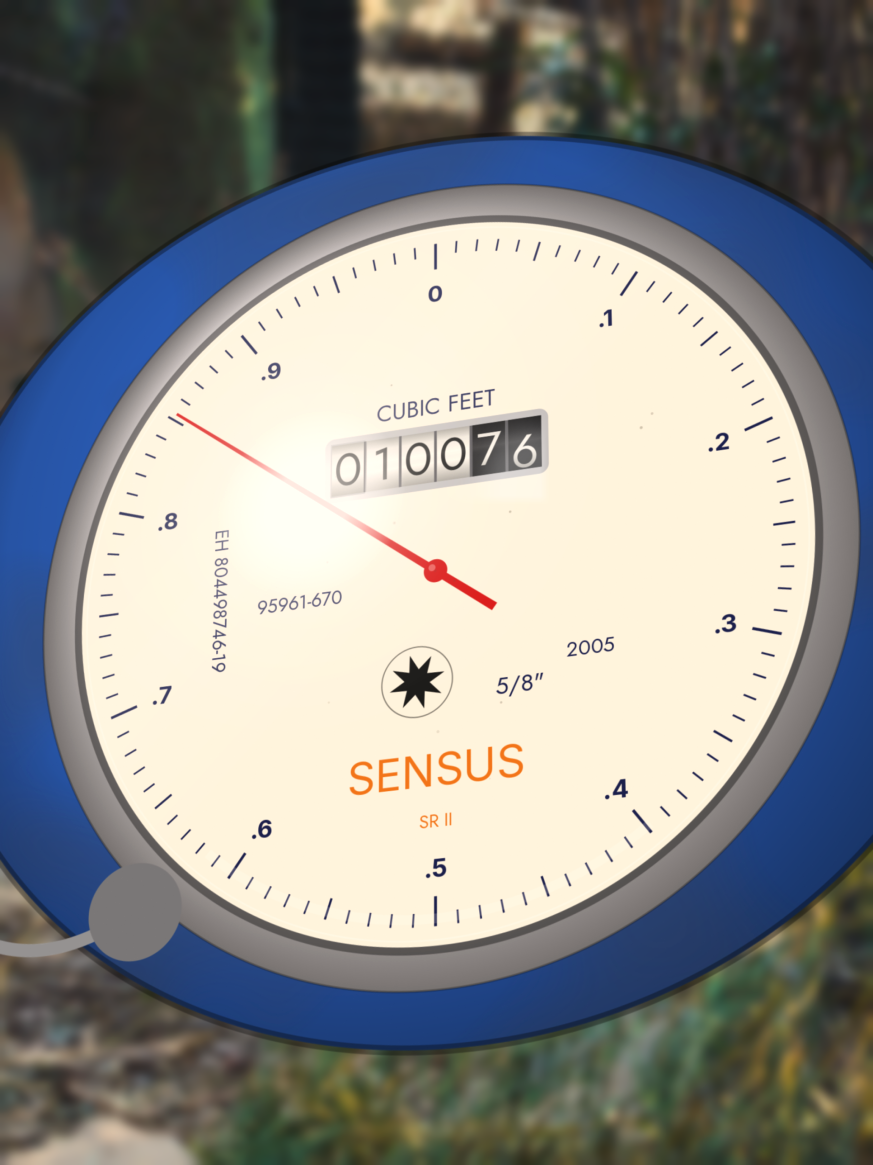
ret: 10075.85,ft³
